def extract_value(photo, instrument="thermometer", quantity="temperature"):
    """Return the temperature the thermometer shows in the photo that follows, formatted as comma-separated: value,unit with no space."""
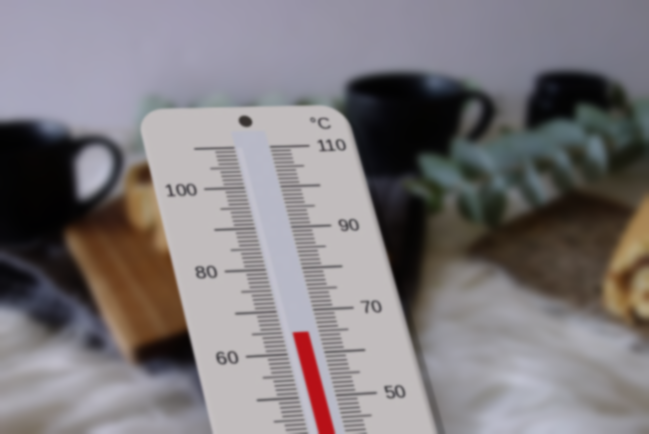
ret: 65,°C
